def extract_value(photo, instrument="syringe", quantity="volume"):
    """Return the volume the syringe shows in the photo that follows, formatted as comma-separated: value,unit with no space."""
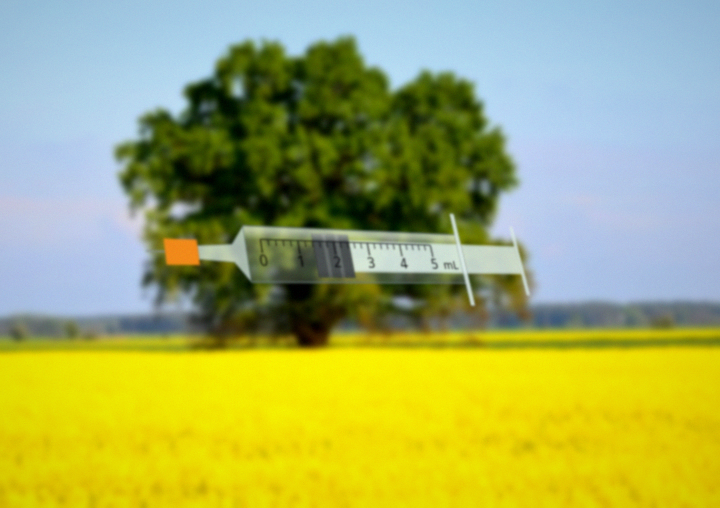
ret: 1.4,mL
